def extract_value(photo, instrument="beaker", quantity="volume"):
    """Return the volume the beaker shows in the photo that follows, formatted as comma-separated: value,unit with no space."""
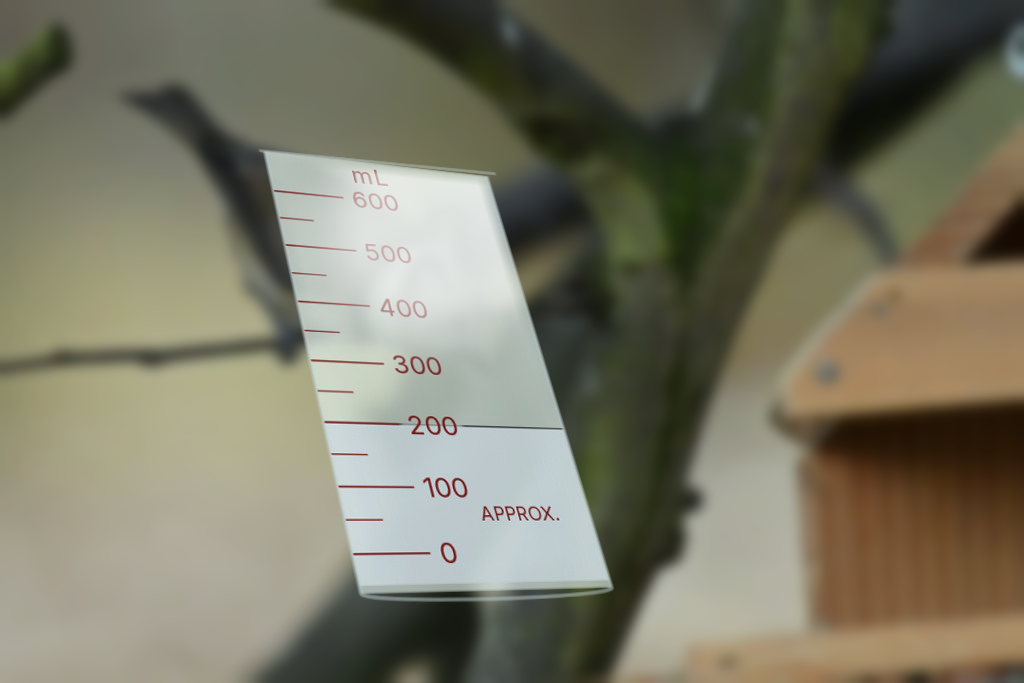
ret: 200,mL
